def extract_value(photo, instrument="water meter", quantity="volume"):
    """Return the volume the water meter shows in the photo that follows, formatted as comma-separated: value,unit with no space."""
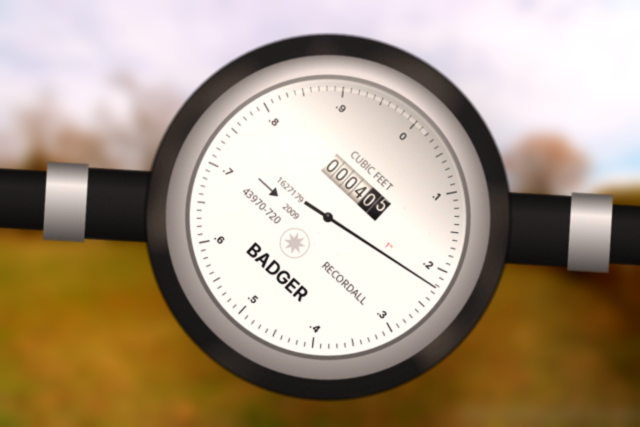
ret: 405.22,ft³
